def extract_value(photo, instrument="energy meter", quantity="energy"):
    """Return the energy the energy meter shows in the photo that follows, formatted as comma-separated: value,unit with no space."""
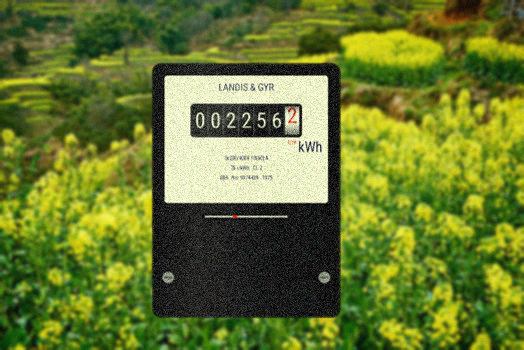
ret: 2256.2,kWh
